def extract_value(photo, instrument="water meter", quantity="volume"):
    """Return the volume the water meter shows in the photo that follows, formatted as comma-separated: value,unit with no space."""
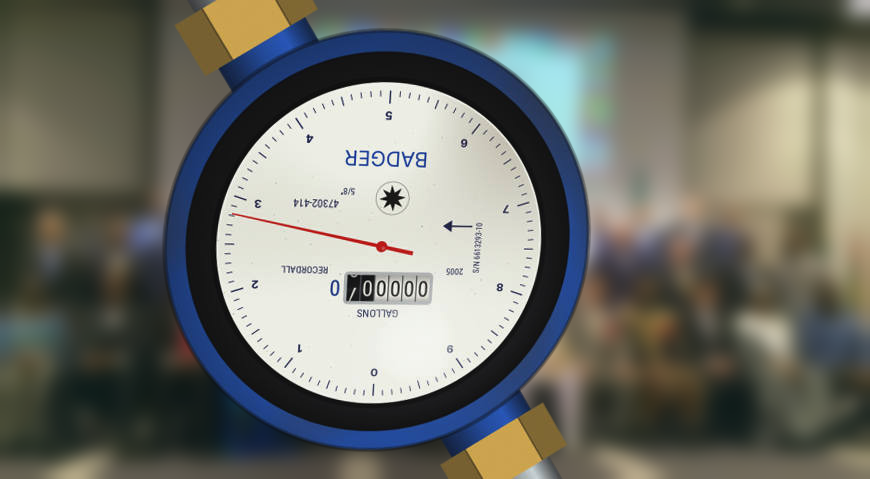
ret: 72.8,gal
